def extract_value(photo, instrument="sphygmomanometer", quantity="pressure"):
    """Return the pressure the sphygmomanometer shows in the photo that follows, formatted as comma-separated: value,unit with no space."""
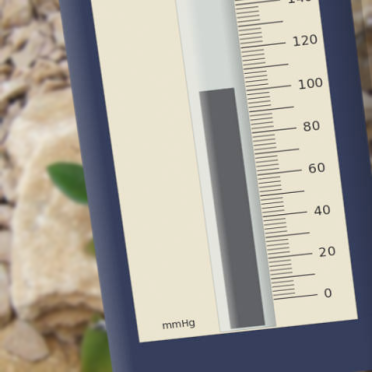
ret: 102,mmHg
